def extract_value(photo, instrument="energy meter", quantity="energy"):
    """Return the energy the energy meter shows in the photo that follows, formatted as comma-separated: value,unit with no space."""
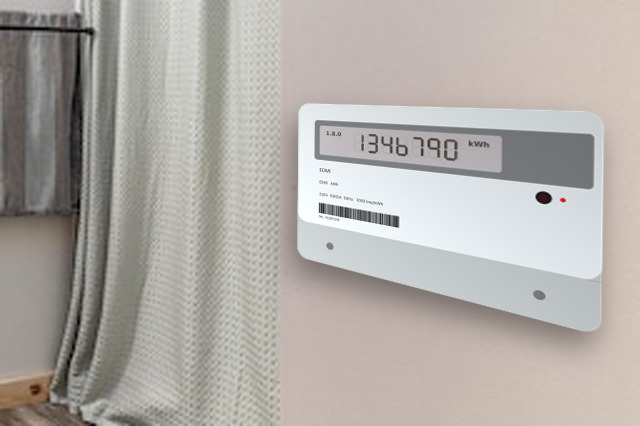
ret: 1346790,kWh
